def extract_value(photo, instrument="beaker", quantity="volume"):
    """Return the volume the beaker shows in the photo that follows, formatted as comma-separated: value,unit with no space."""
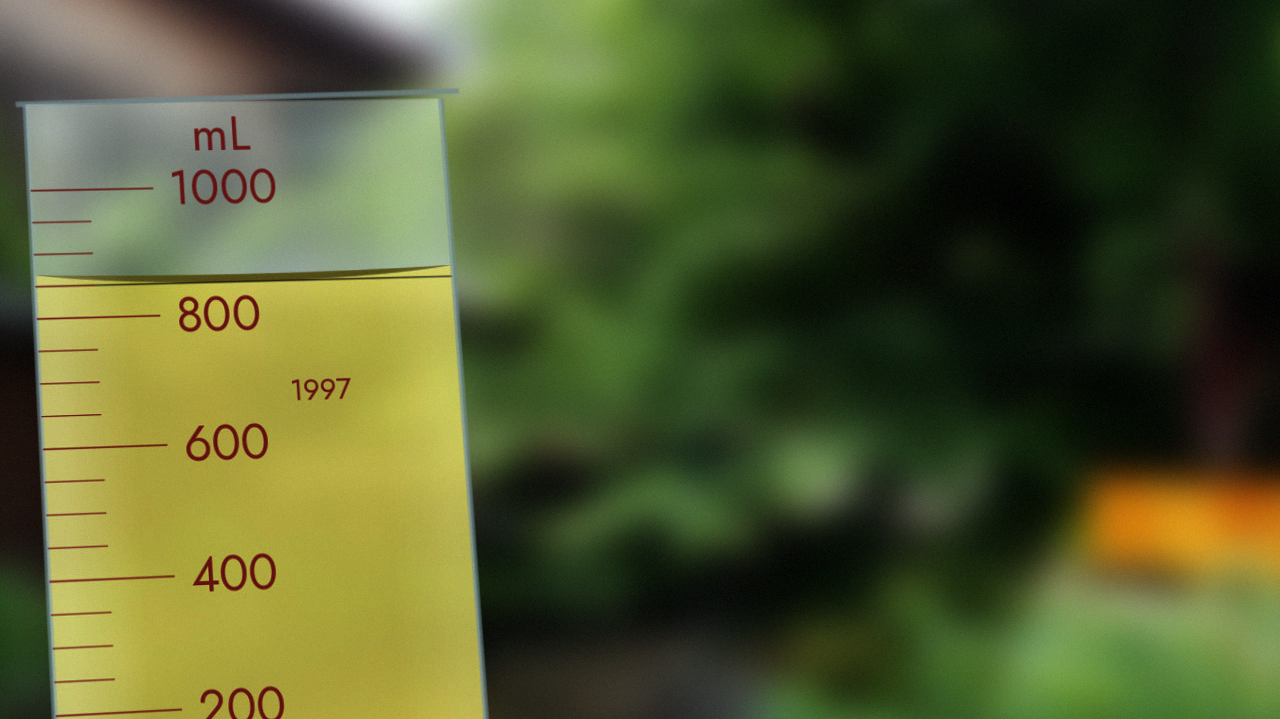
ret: 850,mL
